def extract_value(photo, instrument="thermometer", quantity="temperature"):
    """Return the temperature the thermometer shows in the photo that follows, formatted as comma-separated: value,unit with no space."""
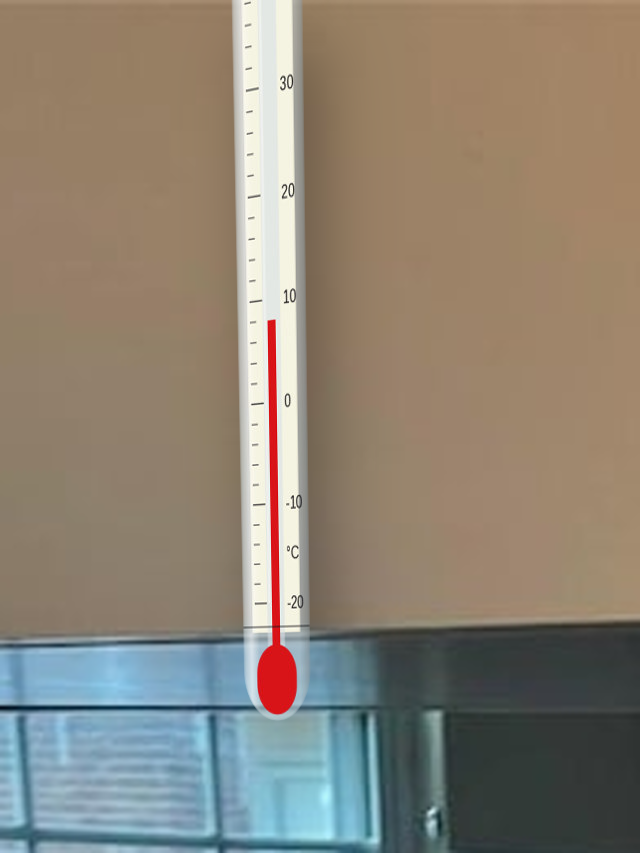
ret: 8,°C
